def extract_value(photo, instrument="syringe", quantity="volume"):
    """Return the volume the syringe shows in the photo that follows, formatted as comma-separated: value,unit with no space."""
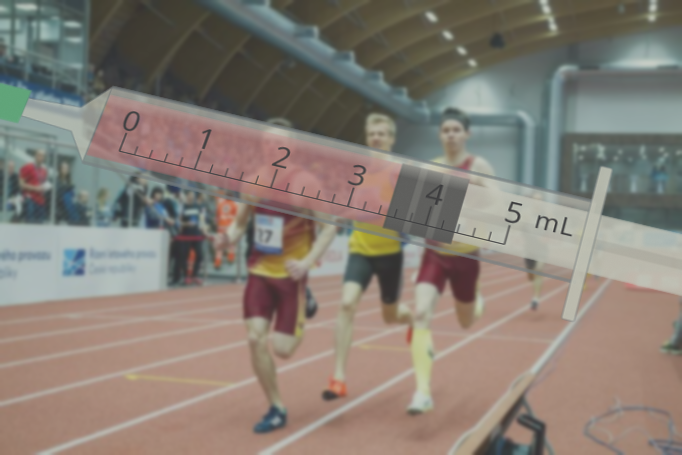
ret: 3.5,mL
